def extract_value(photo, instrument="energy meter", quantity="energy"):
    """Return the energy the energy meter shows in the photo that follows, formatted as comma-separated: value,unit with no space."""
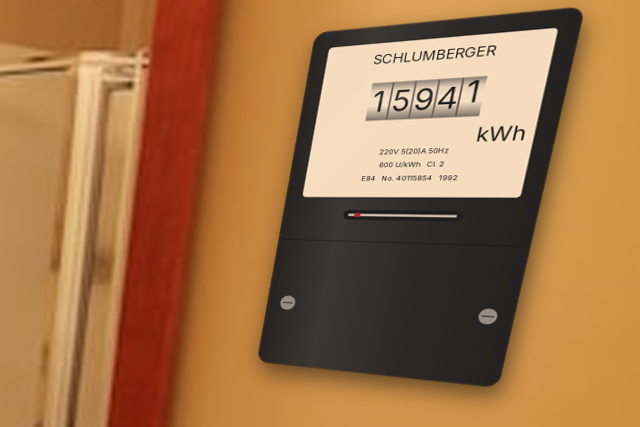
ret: 15941,kWh
